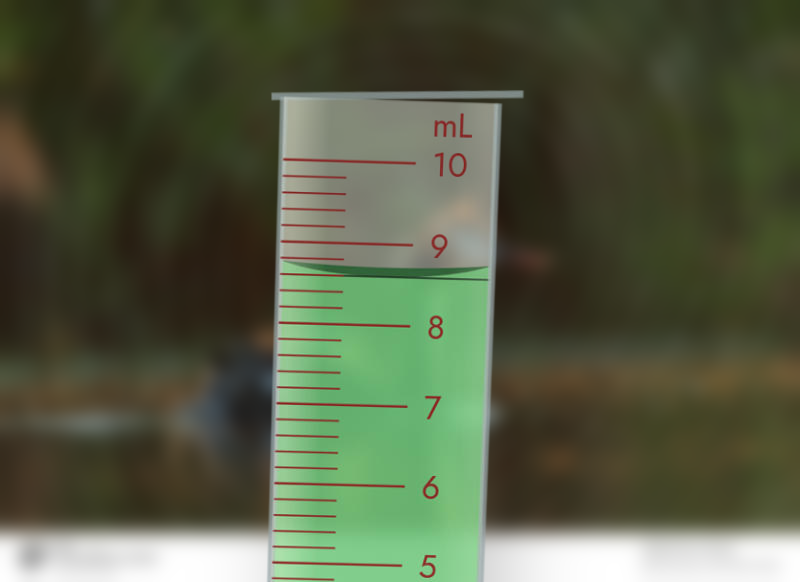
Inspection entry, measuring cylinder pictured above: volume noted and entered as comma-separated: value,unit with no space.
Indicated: 8.6,mL
